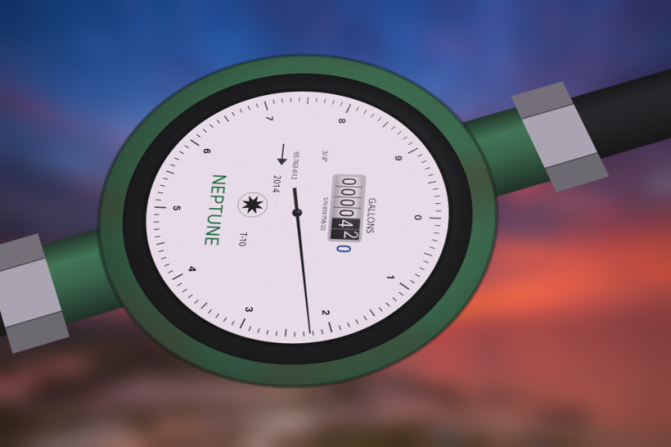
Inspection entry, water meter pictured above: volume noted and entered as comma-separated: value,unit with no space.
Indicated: 422.2,gal
